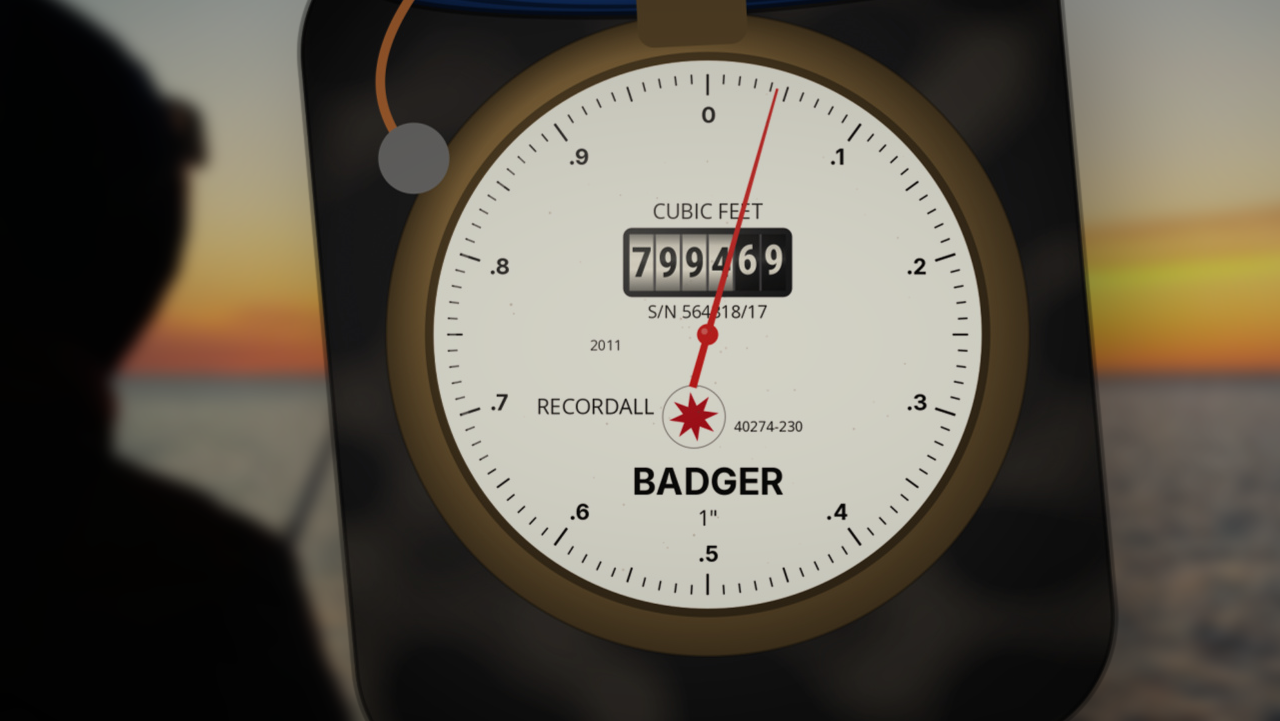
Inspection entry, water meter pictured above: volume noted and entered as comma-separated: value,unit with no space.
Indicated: 799469.04,ft³
